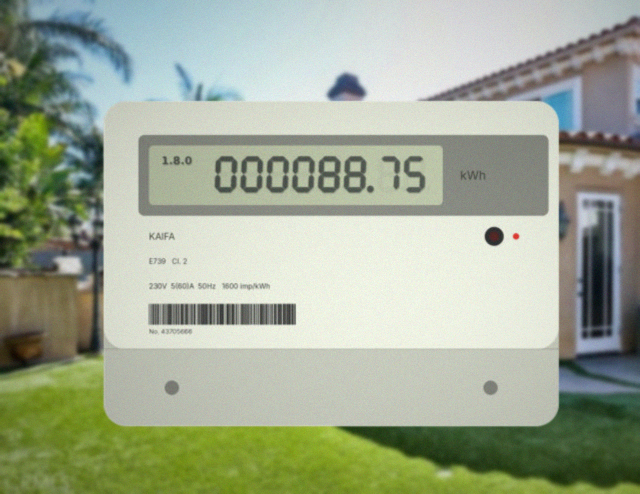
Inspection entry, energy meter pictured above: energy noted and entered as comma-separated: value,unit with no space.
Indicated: 88.75,kWh
